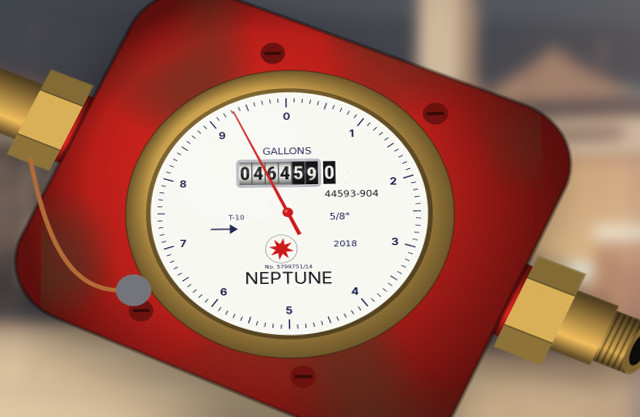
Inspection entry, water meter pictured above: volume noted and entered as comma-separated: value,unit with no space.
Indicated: 464589.3,gal
